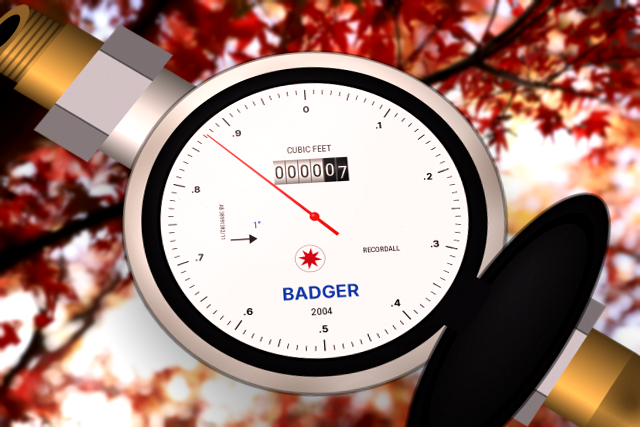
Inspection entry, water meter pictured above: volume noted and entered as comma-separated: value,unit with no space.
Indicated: 6.87,ft³
